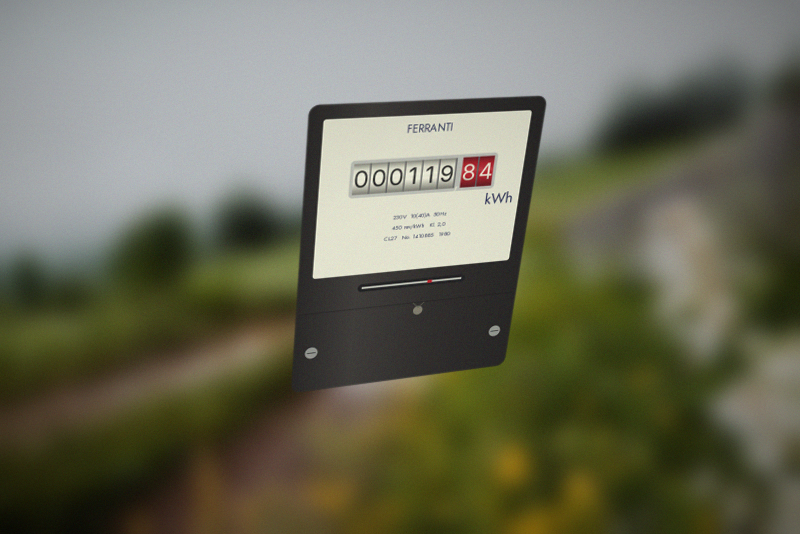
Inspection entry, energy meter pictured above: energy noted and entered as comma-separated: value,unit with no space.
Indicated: 119.84,kWh
